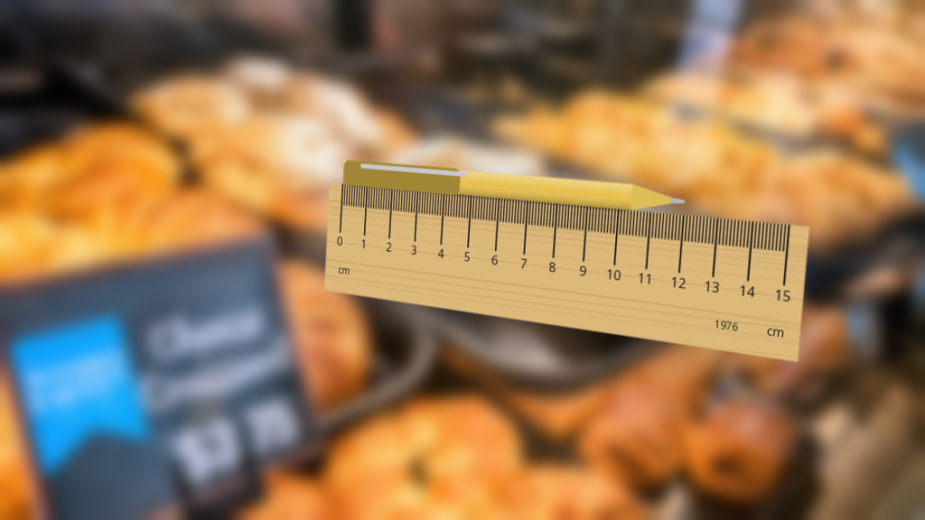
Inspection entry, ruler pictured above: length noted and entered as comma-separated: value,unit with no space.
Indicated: 12,cm
